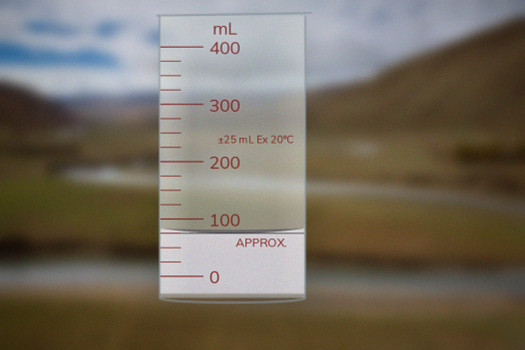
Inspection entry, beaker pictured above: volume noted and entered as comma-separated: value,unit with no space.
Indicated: 75,mL
